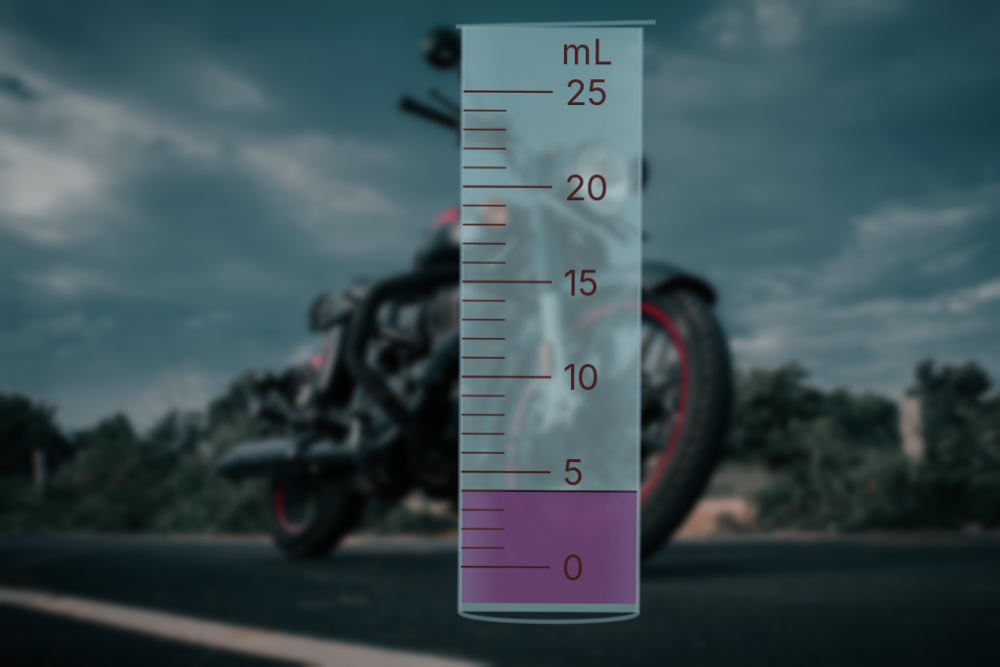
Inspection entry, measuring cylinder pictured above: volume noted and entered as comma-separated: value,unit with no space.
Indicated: 4,mL
